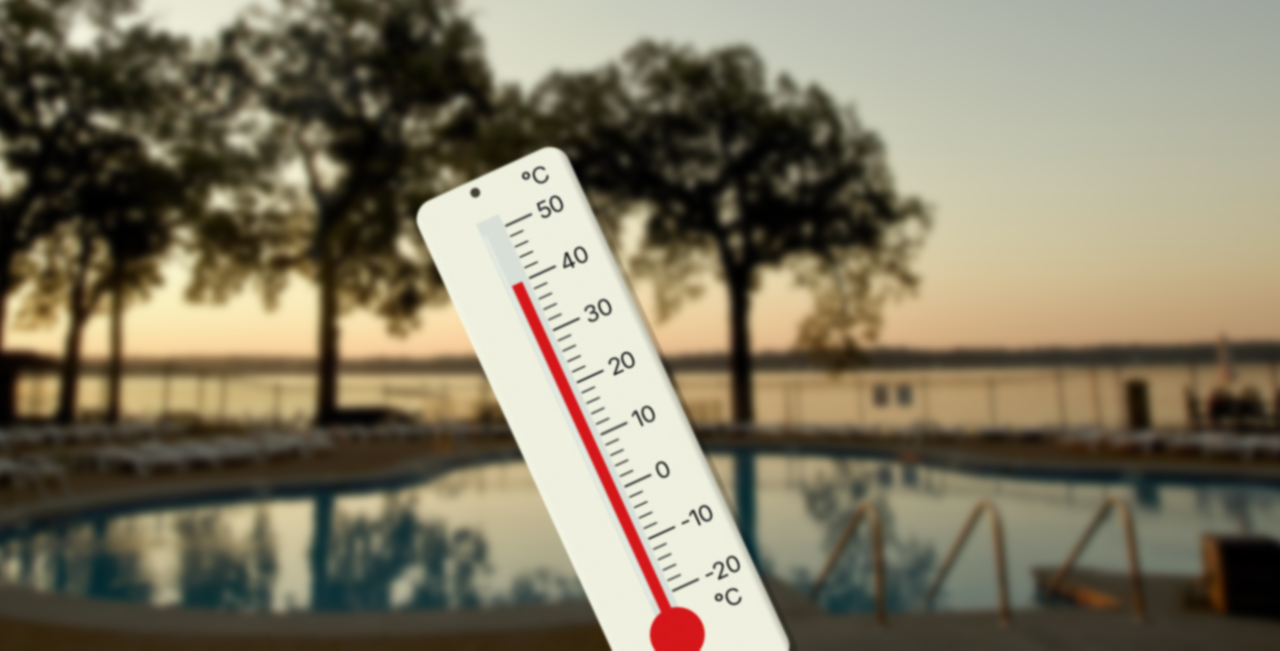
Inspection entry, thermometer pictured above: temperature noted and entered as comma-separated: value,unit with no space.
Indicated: 40,°C
